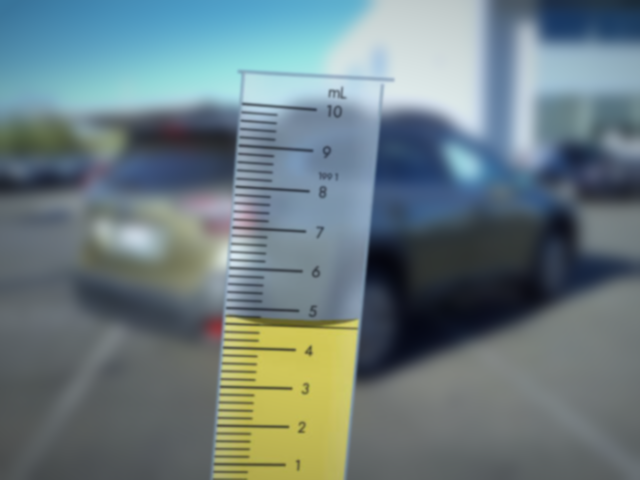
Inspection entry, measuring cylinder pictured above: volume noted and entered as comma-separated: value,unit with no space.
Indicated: 4.6,mL
